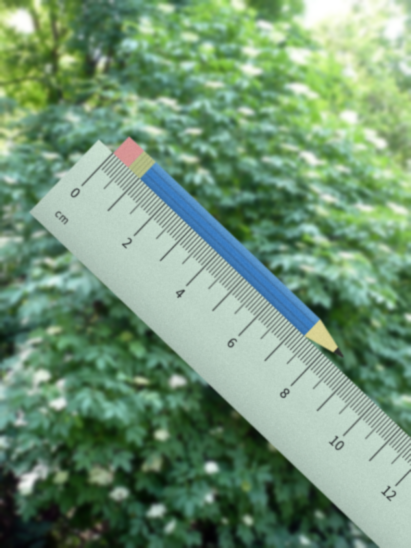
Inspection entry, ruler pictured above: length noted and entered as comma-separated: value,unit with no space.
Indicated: 8.5,cm
